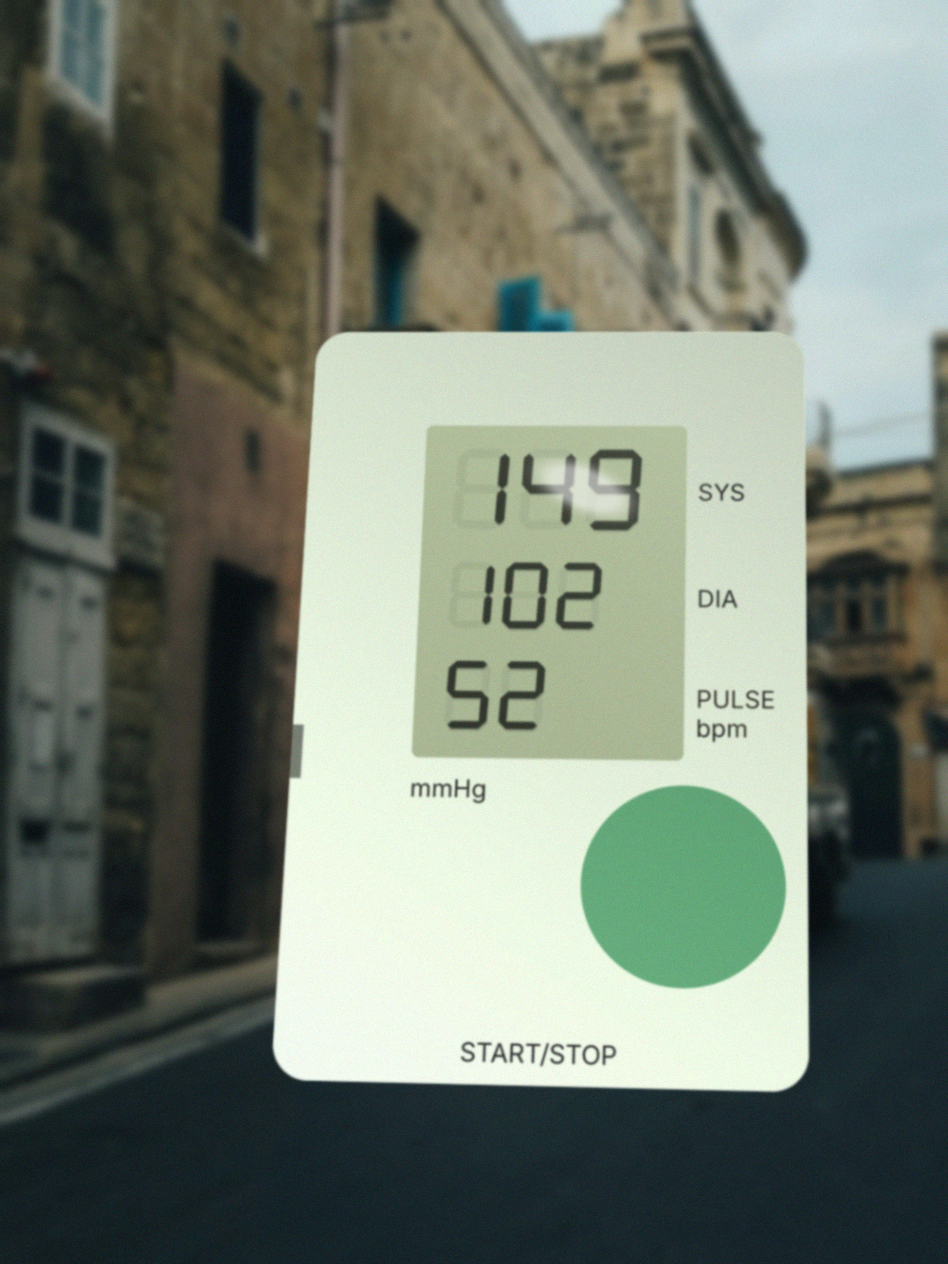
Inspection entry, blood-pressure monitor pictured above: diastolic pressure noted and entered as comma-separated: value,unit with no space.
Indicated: 102,mmHg
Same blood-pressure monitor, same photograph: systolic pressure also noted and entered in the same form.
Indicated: 149,mmHg
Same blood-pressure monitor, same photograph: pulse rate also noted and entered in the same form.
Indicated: 52,bpm
